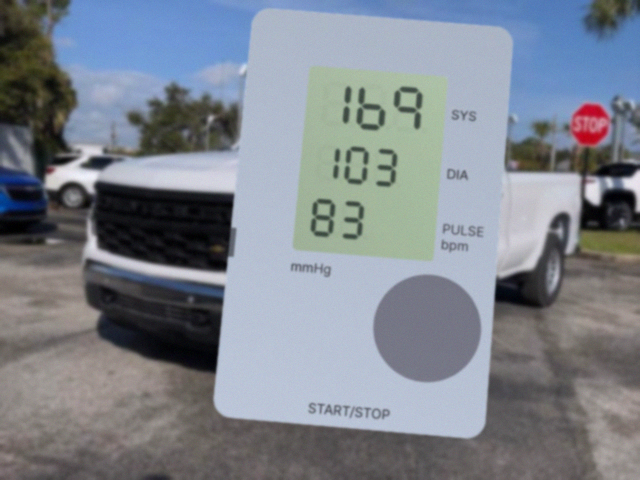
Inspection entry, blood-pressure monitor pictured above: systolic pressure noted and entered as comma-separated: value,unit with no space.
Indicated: 169,mmHg
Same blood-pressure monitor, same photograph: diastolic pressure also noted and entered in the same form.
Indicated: 103,mmHg
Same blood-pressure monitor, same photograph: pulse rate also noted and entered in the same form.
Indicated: 83,bpm
